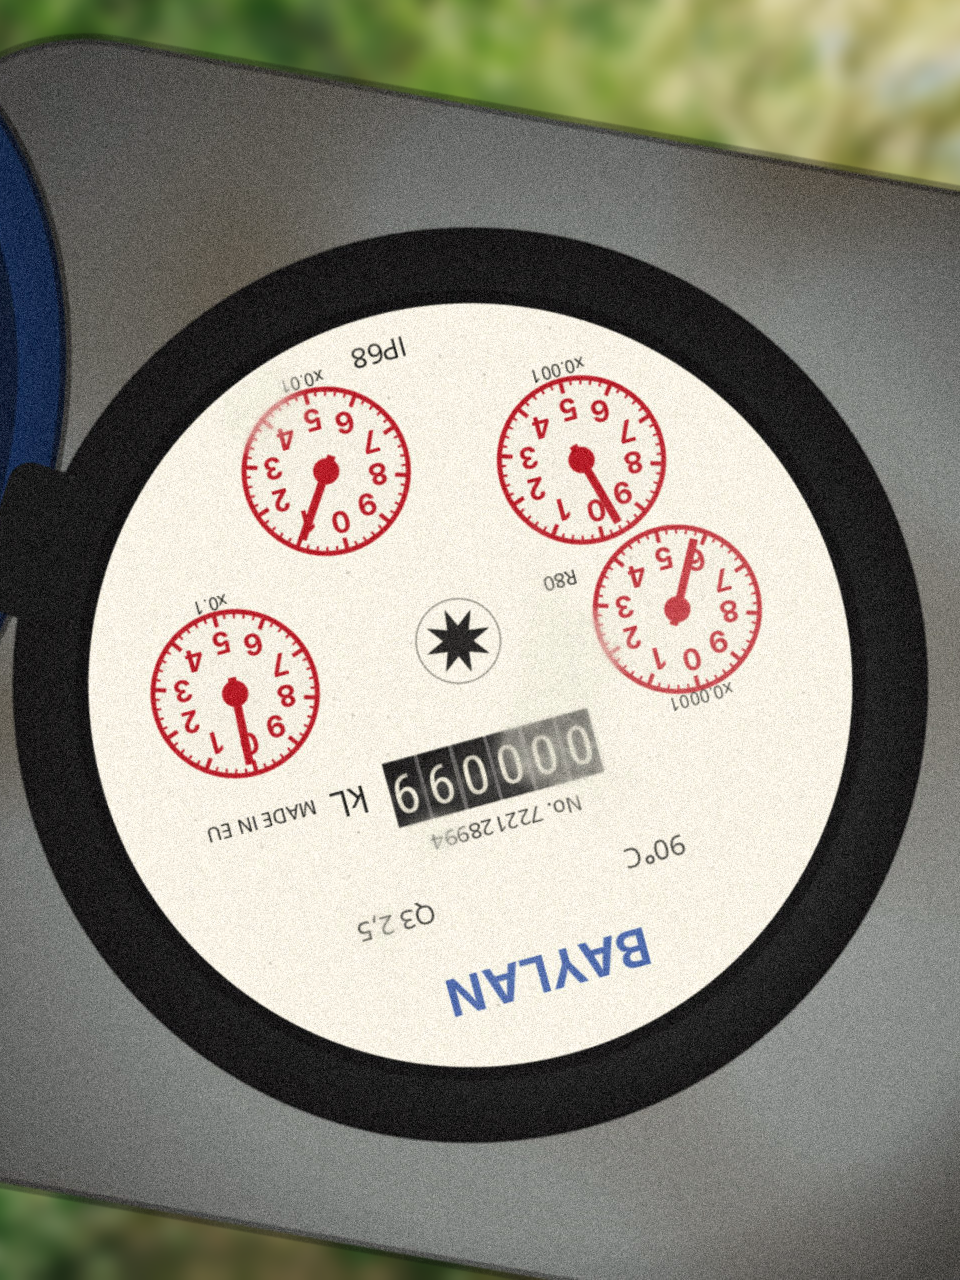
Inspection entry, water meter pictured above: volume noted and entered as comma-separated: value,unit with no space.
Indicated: 99.0095,kL
